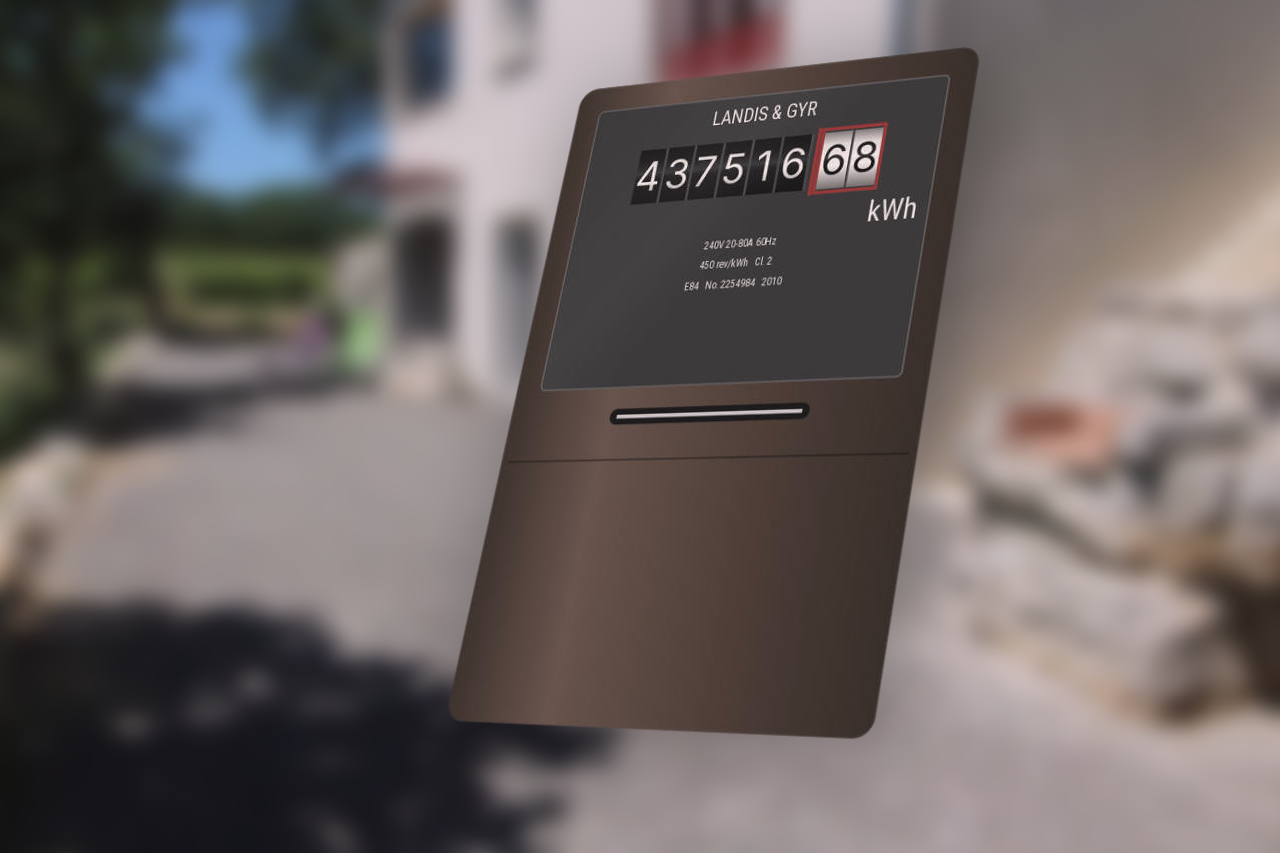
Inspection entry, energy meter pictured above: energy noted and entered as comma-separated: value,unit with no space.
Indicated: 437516.68,kWh
